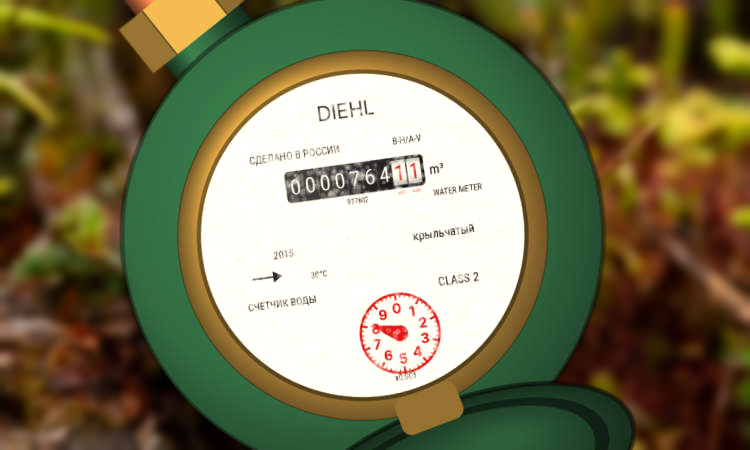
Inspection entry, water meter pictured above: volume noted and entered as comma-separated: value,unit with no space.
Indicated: 764.118,m³
